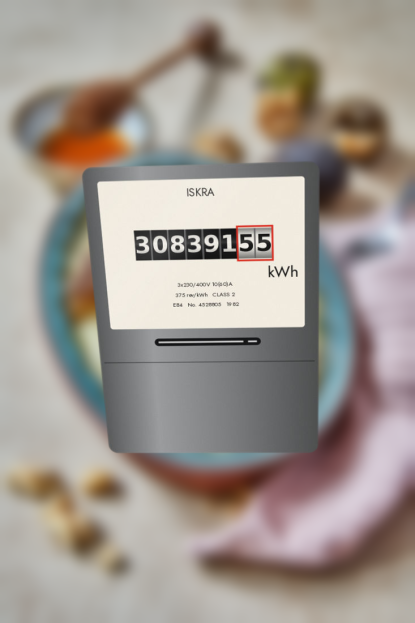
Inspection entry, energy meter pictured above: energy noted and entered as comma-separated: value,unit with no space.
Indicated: 308391.55,kWh
